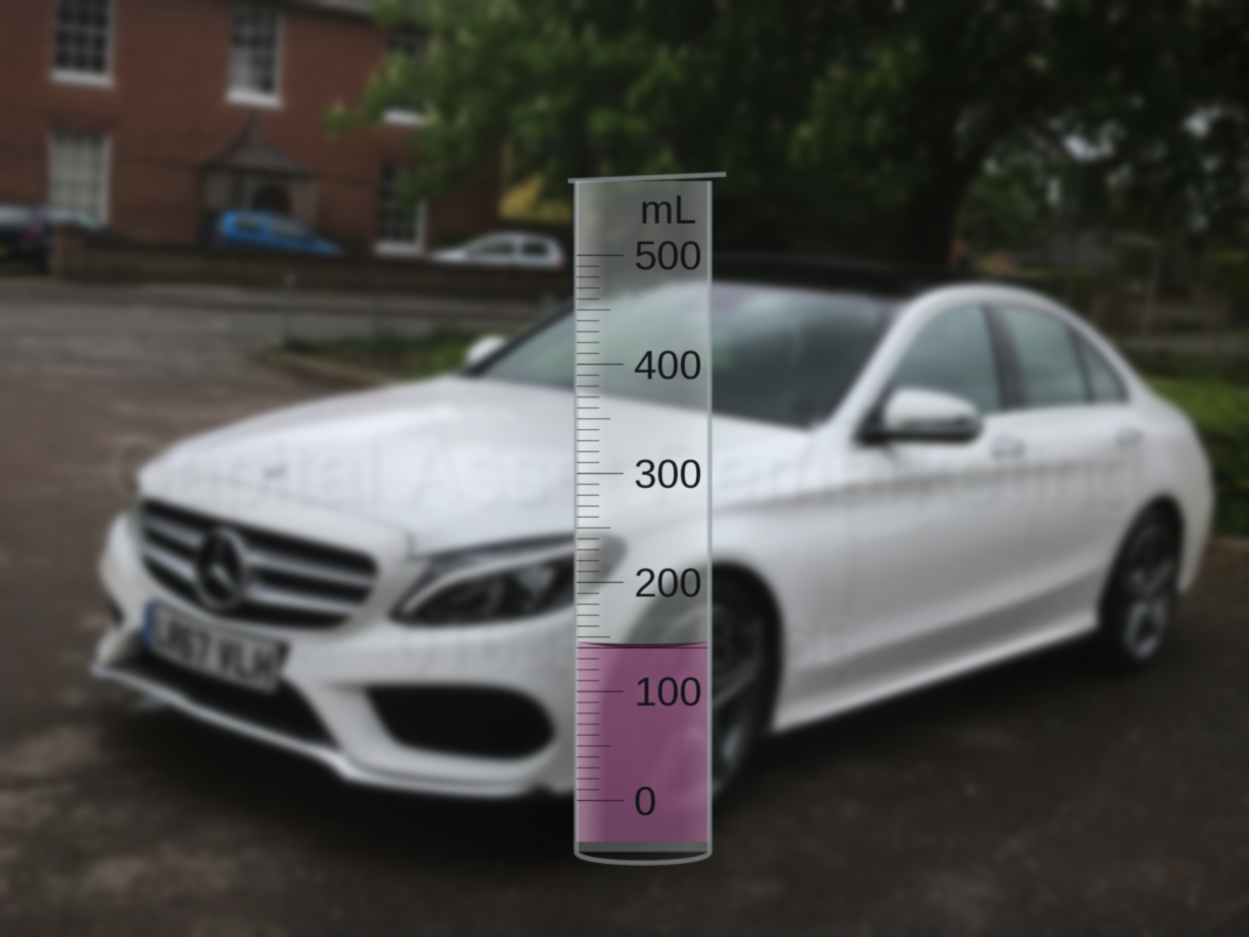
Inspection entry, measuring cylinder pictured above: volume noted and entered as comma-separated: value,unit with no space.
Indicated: 140,mL
